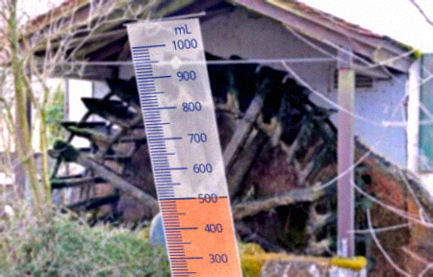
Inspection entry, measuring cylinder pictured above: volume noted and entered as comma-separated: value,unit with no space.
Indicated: 500,mL
